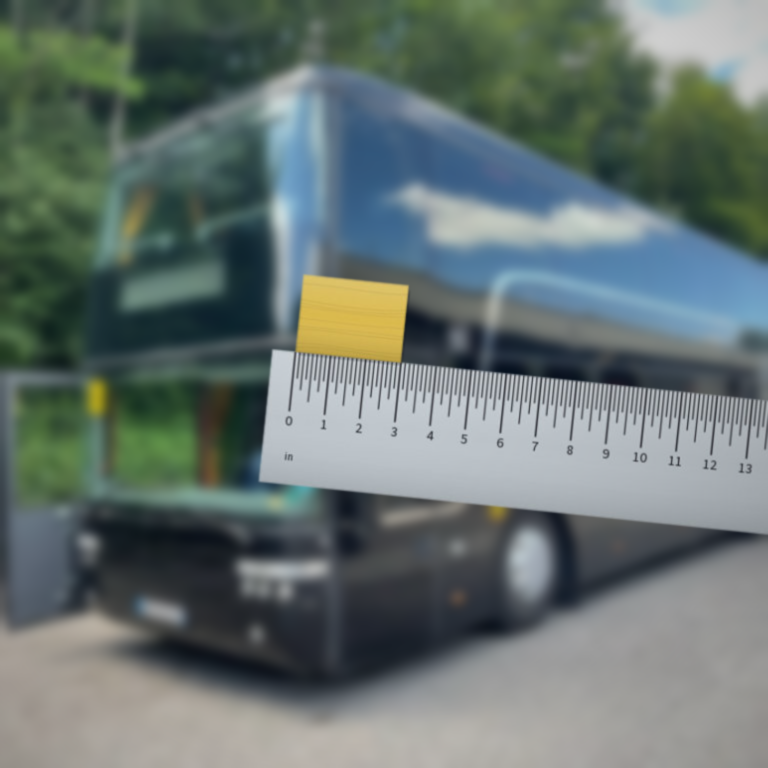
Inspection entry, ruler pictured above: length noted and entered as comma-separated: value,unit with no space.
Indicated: 3,in
